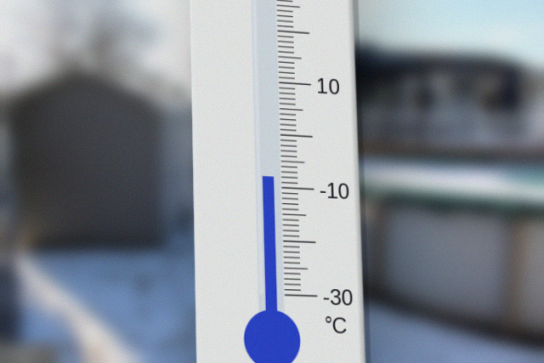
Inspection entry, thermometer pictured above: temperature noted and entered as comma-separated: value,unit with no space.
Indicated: -8,°C
